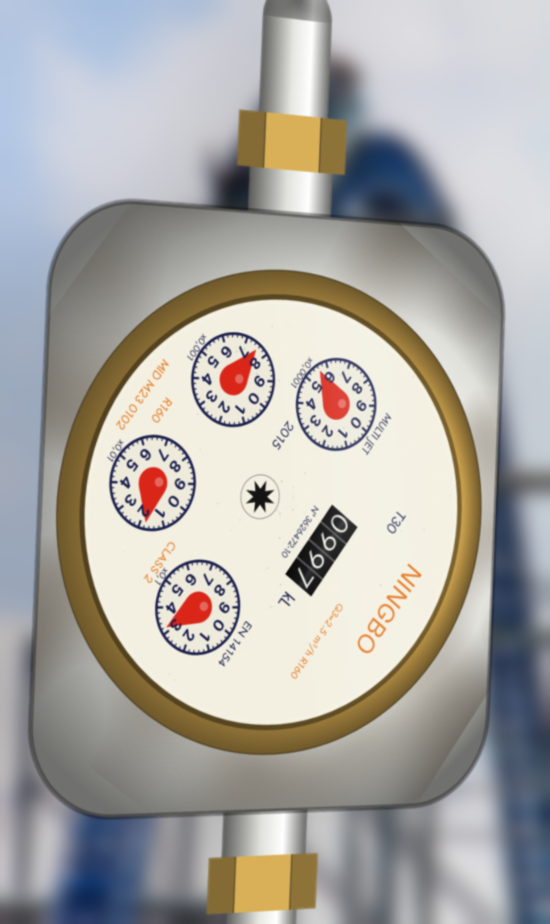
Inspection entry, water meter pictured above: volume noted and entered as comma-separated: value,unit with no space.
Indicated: 997.3175,kL
